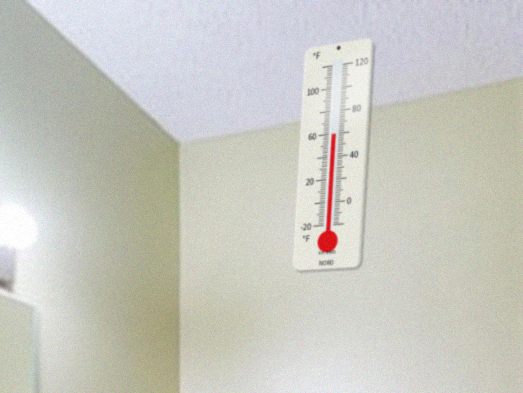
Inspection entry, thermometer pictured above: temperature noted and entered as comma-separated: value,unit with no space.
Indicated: 60,°F
